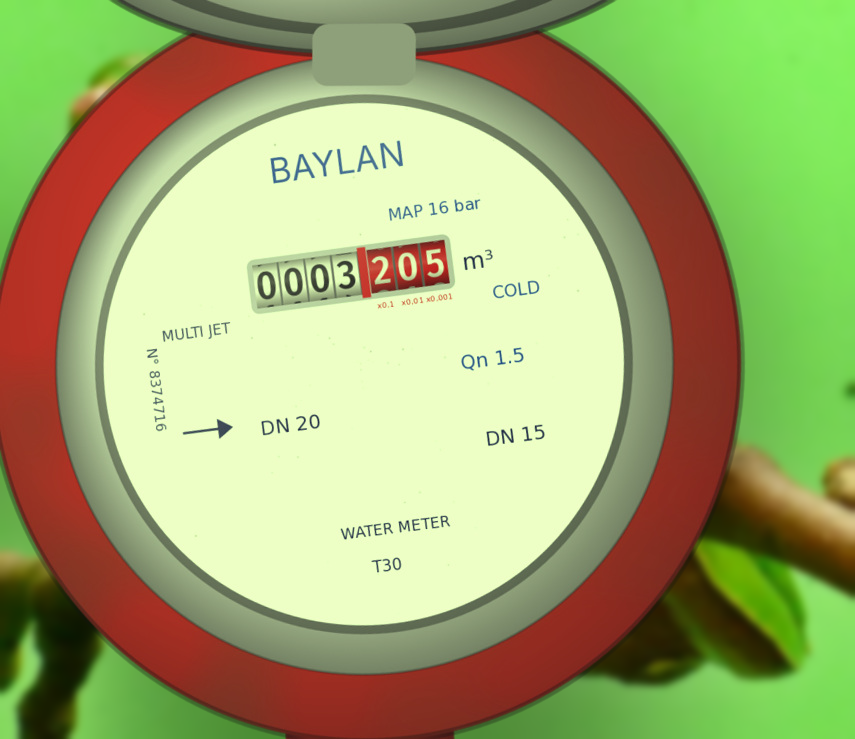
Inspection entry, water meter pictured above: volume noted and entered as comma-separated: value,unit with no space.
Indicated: 3.205,m³
